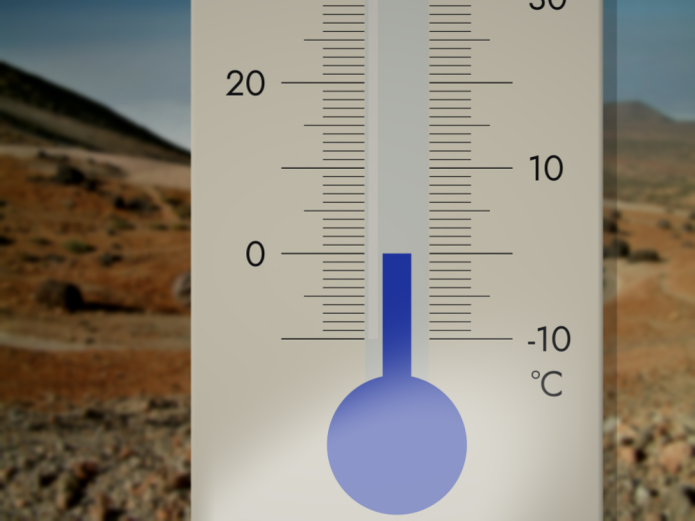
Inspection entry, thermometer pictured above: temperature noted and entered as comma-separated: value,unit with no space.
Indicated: 0,°C
